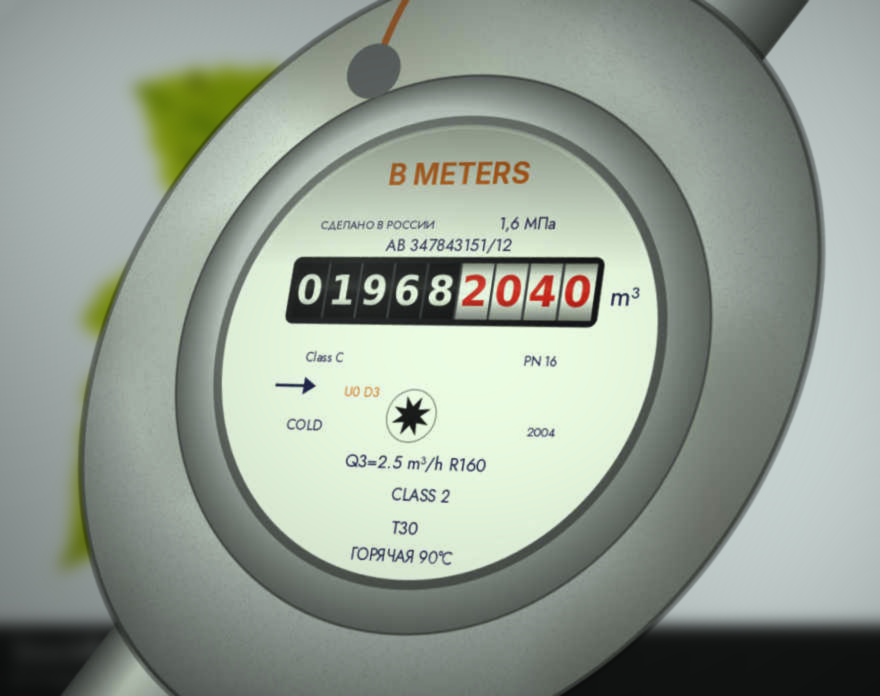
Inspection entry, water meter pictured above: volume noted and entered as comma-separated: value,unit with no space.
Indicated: 1968.2040,m³
